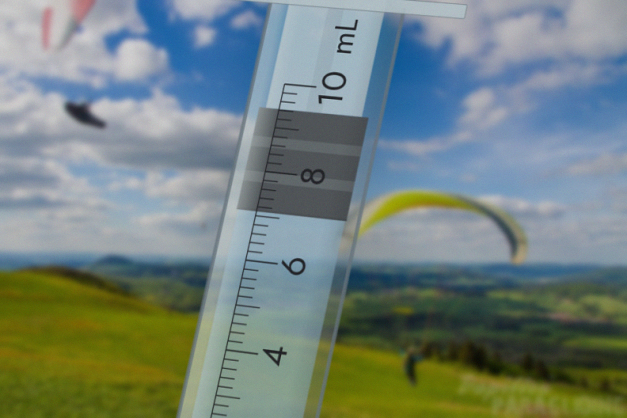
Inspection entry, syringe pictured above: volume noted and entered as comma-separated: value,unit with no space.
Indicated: 7.1,mL
